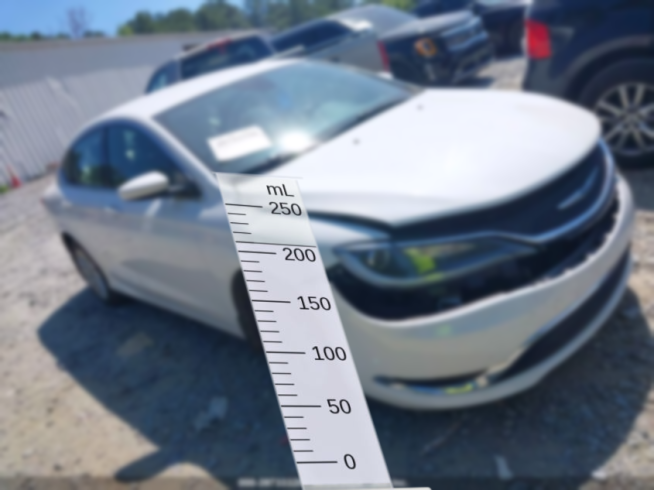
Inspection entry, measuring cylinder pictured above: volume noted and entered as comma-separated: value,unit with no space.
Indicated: 210,mL
